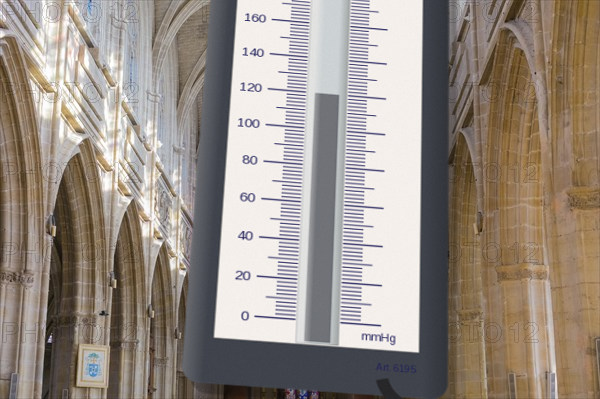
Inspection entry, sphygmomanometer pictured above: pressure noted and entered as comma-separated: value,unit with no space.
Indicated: 120,mmHg
